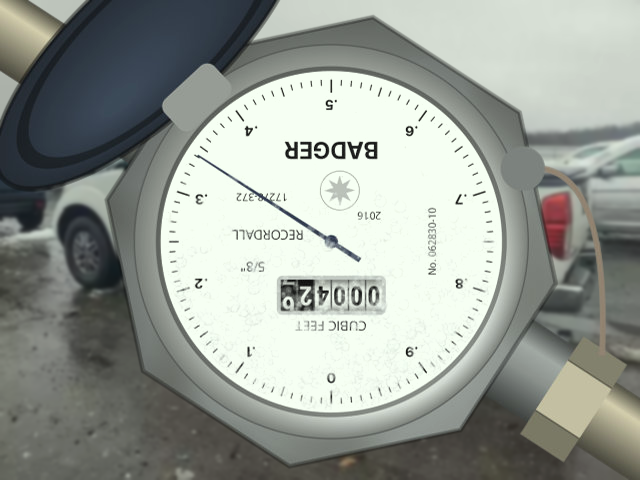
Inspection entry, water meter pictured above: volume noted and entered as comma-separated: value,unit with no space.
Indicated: 426.34,ft³
